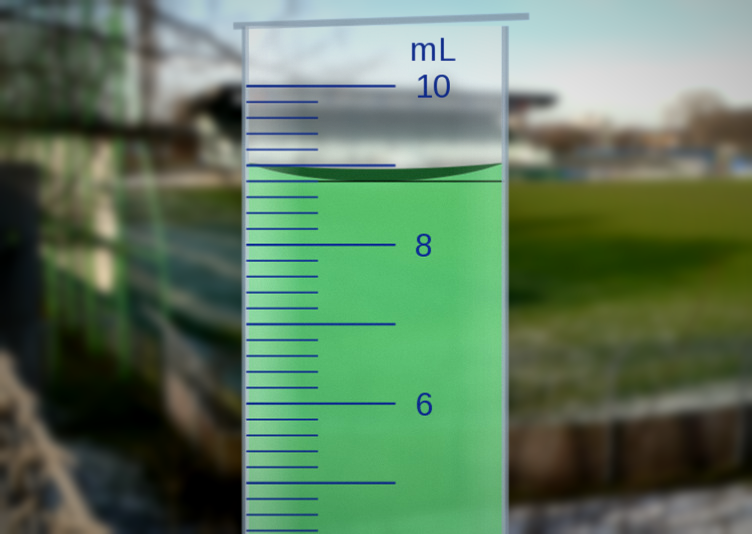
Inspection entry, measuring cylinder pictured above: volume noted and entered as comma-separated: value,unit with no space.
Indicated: 8.8,mL
